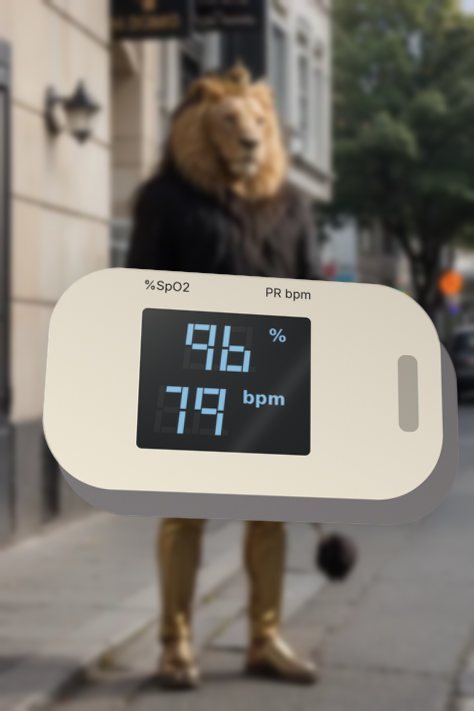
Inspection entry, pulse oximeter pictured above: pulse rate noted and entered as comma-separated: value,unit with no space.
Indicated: 79,bpm
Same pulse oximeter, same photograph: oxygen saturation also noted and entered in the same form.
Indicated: 96,%
